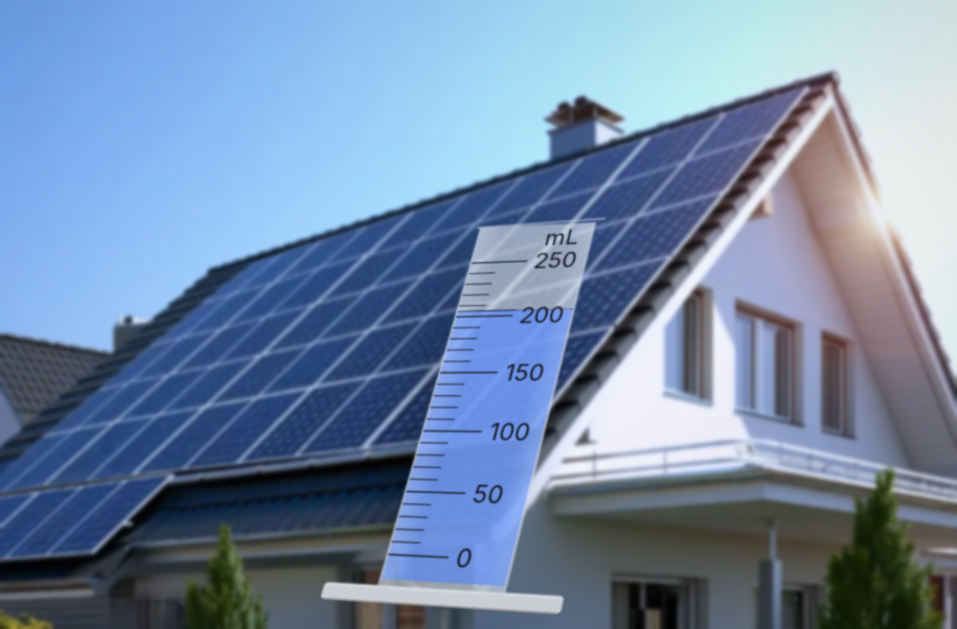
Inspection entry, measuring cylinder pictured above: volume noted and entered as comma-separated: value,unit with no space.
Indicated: 205,mL
